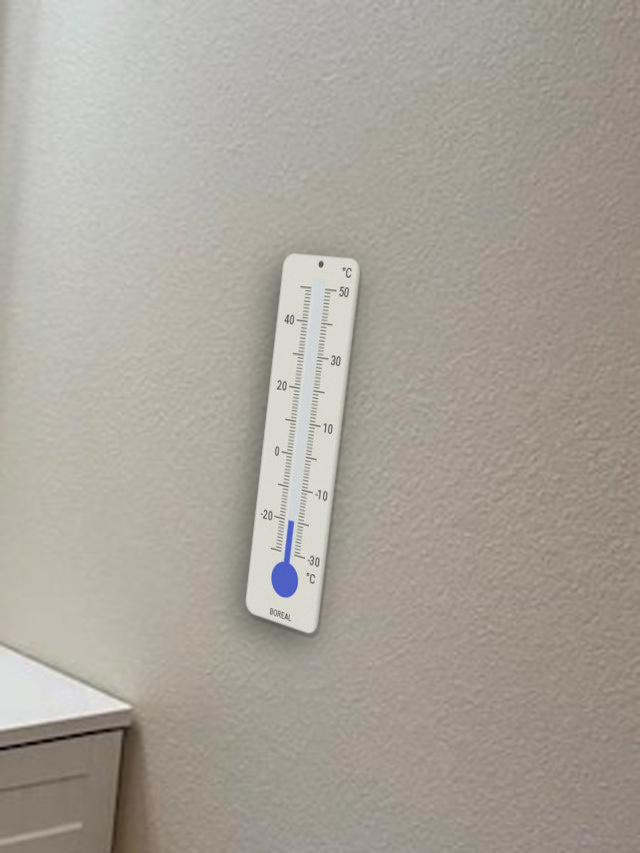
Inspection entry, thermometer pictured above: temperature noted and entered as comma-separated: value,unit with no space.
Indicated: -20,°C
